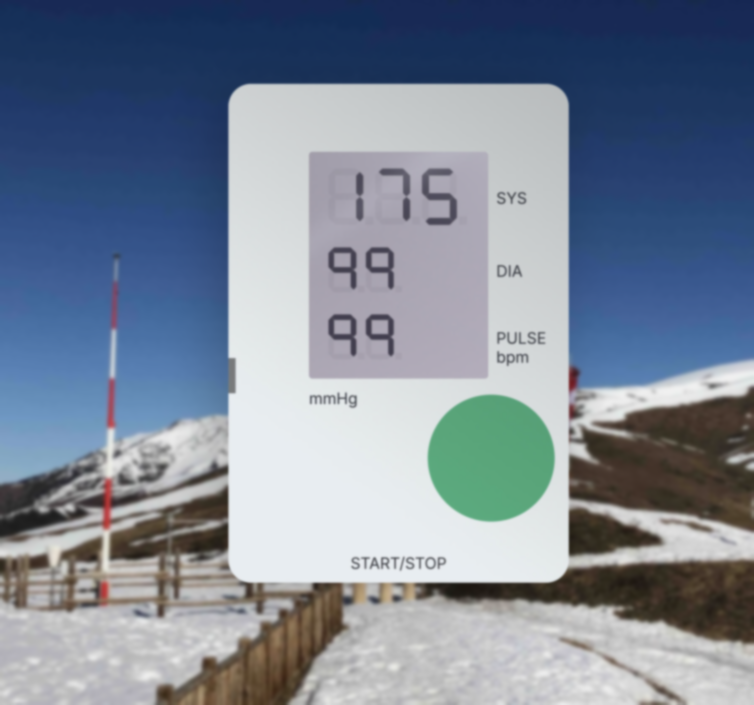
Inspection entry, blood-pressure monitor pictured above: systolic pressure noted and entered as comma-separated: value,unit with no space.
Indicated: 175,mmHg
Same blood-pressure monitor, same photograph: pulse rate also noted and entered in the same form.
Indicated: 99,bpm
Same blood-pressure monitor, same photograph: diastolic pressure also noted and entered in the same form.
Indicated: 99,mmHg
